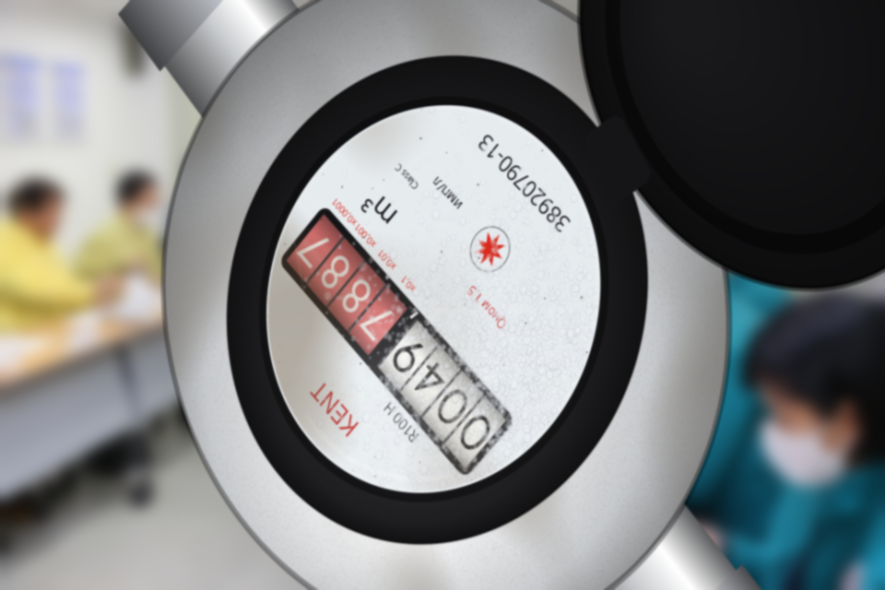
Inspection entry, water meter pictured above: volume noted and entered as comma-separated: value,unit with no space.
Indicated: 49.7887,m³
